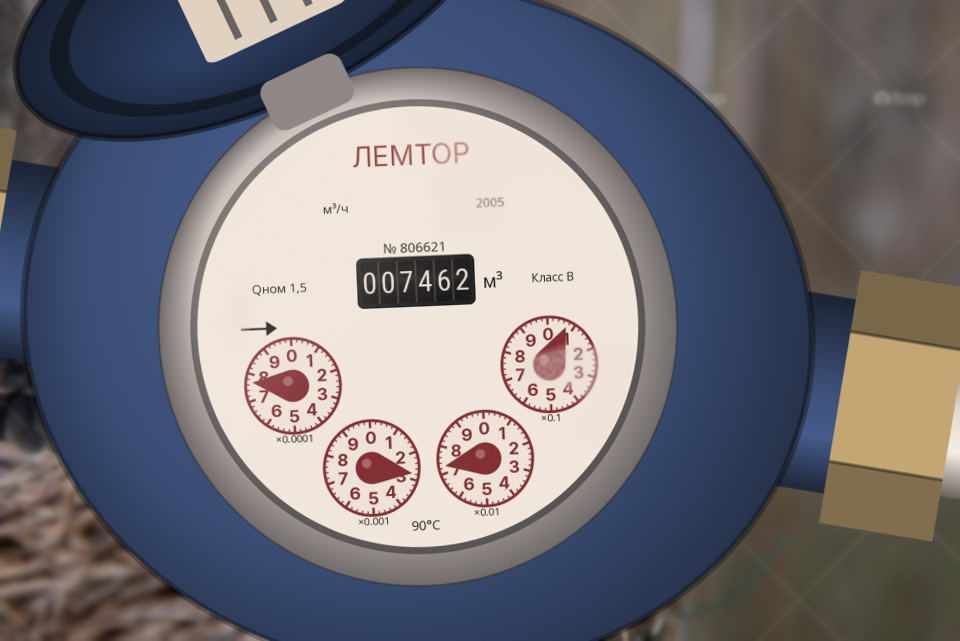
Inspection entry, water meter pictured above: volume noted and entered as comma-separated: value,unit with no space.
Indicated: 7462.0727,m³
